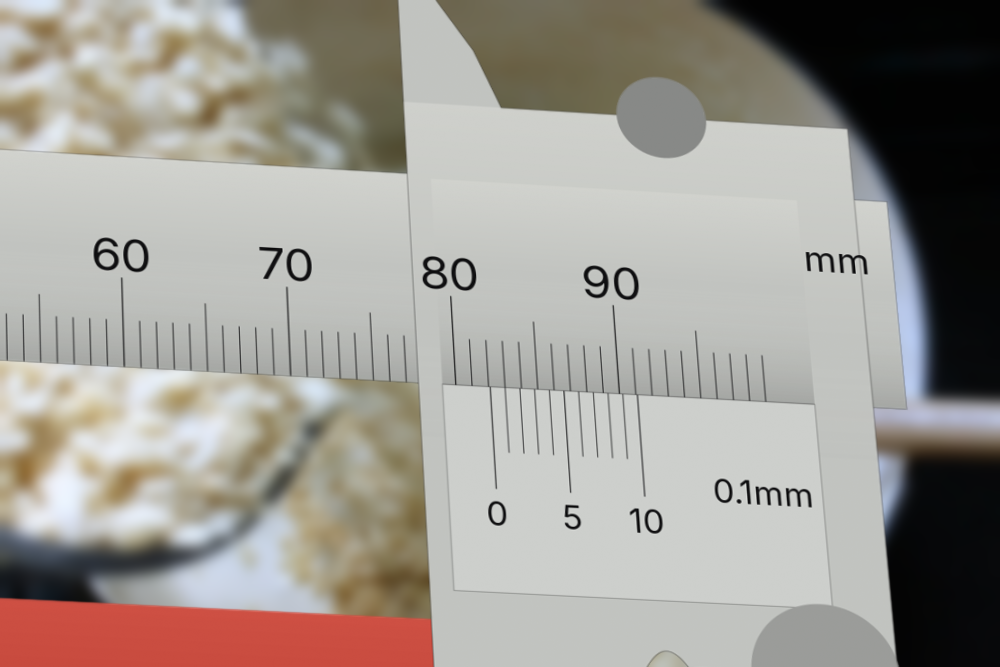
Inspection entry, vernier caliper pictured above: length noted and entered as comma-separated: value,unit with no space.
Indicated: 82.1,mm
